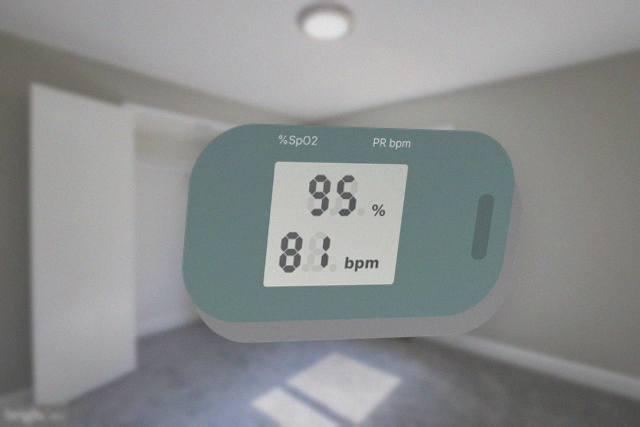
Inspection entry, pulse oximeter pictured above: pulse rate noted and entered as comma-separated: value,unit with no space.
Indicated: 81,bpm
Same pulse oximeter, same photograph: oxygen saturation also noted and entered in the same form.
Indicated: 95,%
